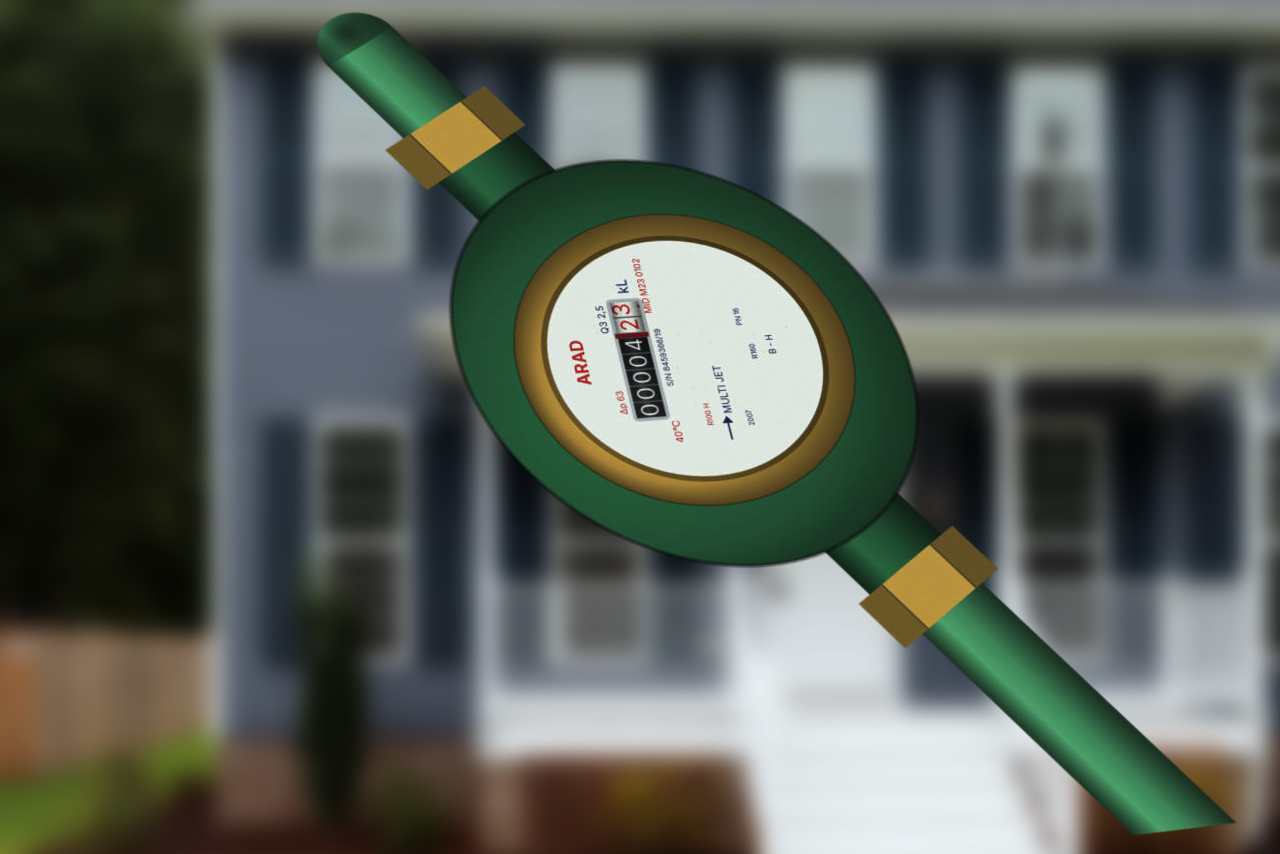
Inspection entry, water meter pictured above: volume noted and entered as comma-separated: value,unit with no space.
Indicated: 4.23,kL
